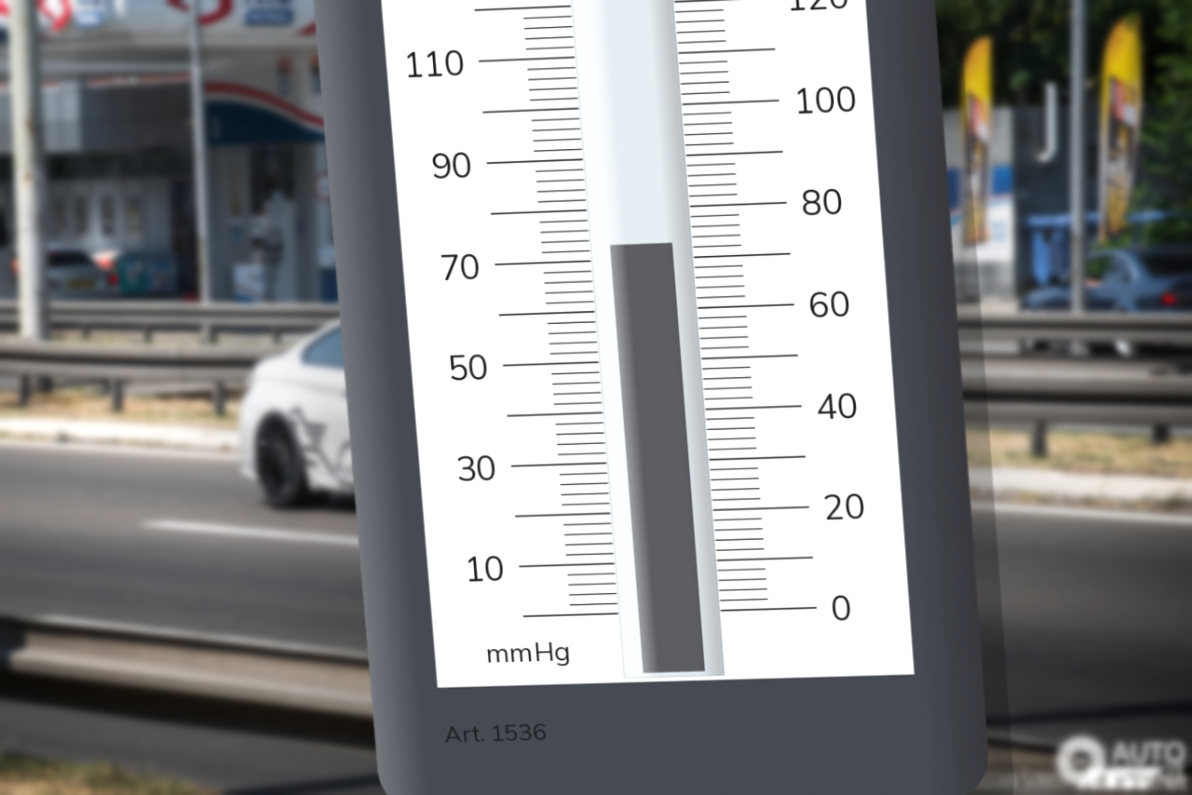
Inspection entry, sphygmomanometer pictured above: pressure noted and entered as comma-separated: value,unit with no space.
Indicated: 73,mmHg
